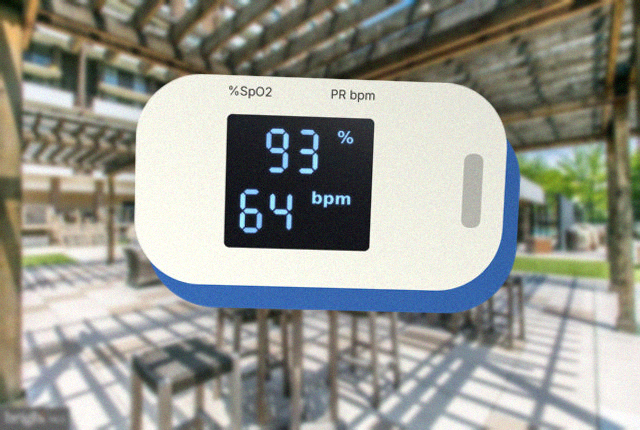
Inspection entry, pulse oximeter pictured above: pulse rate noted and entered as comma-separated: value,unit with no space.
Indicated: 64,bpm
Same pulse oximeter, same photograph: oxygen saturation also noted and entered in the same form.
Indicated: 93,%
